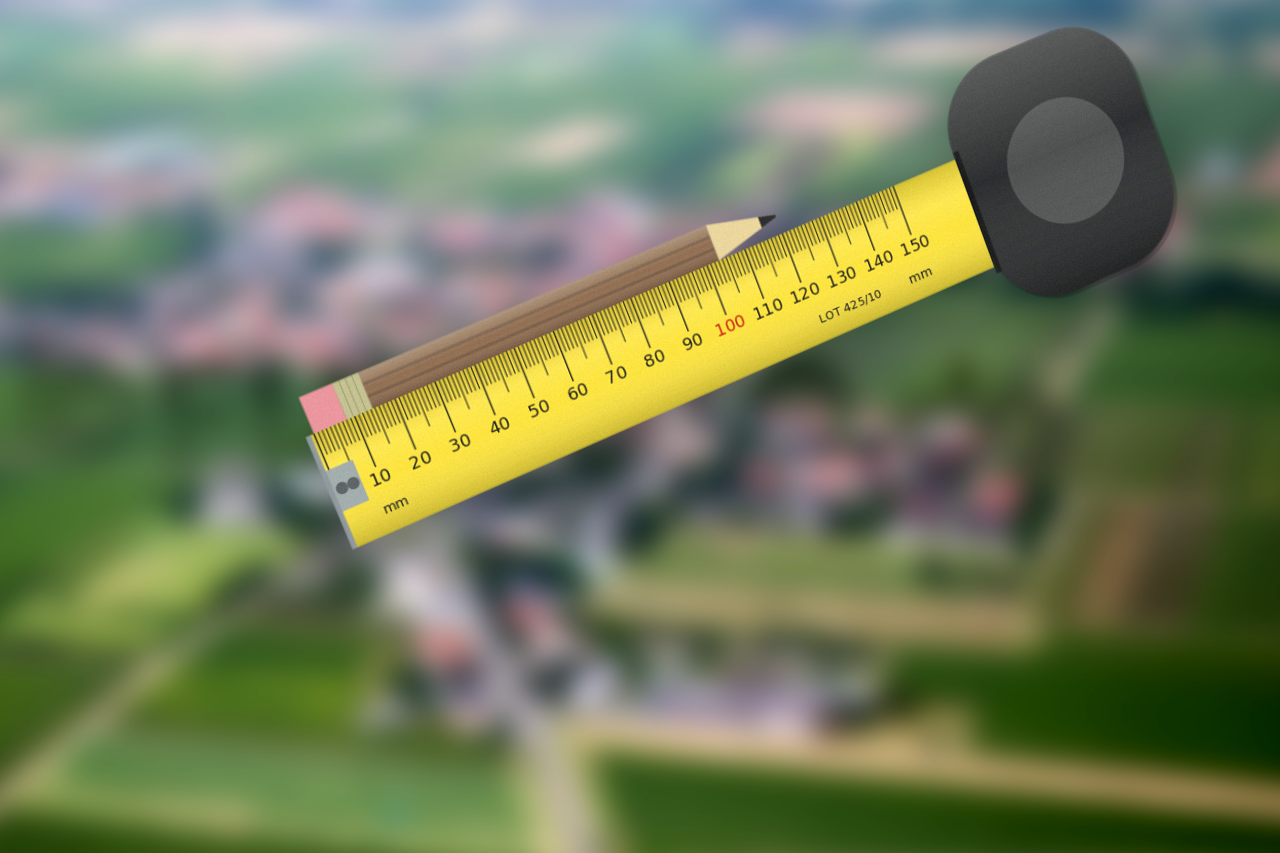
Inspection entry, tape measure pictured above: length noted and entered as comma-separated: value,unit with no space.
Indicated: 120,mm
